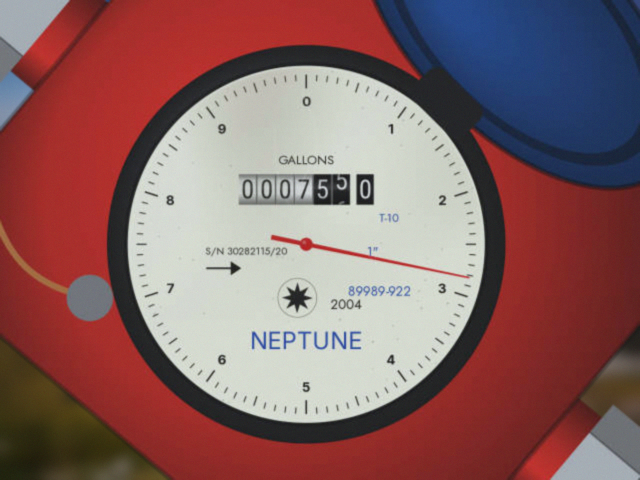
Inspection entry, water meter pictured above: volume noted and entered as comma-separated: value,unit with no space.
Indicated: 7552.8,gal
